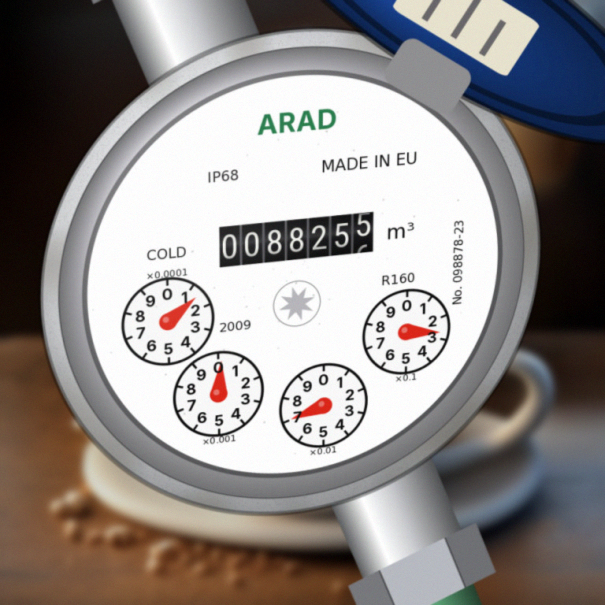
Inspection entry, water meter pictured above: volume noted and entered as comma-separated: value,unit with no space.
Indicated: 88255.2701,m³
